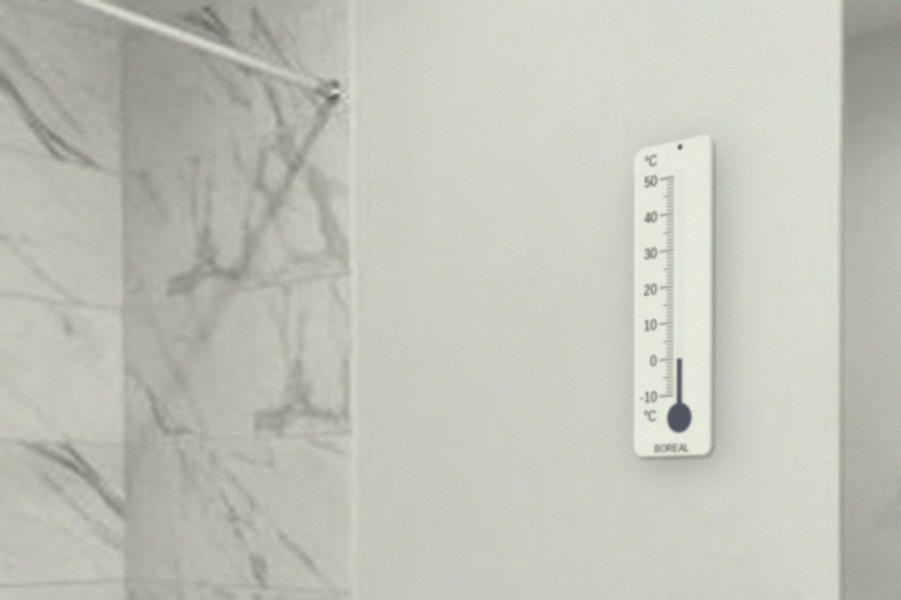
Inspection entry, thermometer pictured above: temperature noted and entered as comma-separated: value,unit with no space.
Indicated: 0,°C
